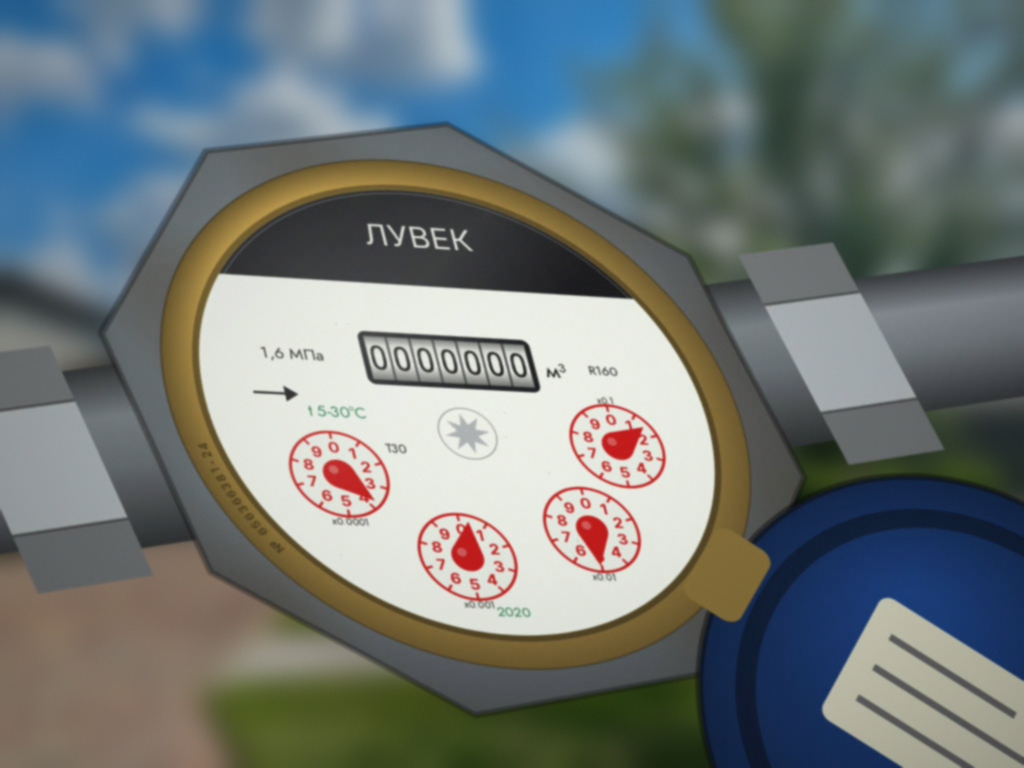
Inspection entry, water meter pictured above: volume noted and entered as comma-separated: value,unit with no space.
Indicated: 0.1503,m³
